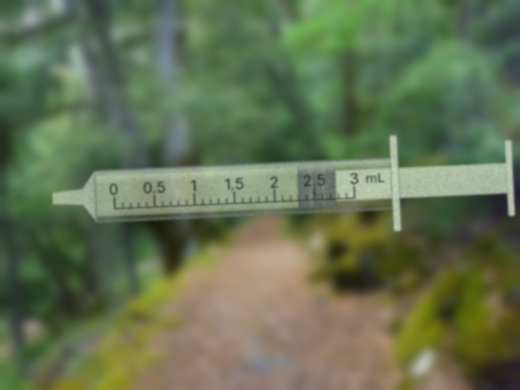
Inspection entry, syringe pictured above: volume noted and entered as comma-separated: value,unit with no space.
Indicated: 2.3,mL
